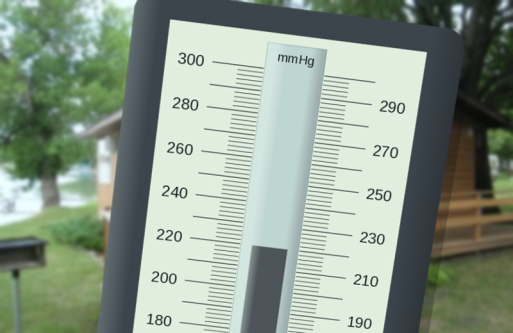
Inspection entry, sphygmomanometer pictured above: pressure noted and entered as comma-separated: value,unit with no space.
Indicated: 220,mmHg
